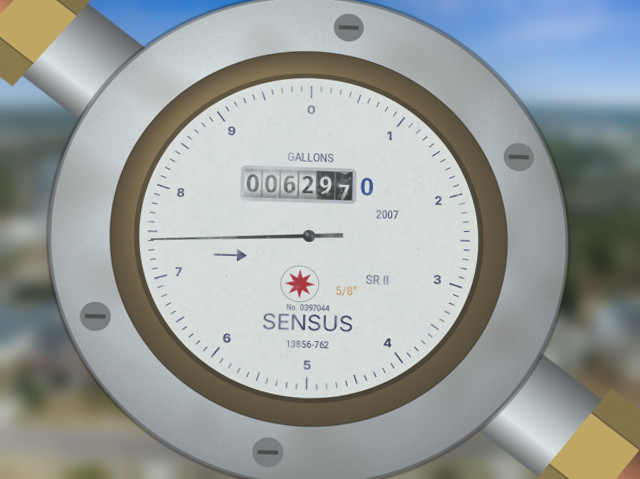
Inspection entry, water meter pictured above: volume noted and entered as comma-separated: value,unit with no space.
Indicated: 62967.4,gal
